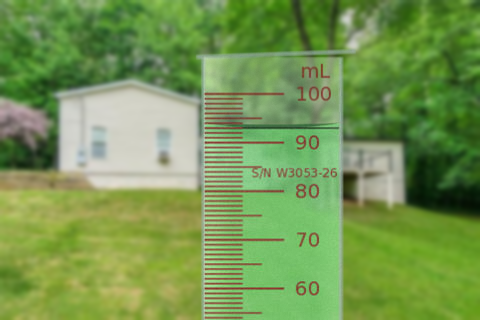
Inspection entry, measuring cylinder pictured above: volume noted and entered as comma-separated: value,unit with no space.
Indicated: 93,mL
